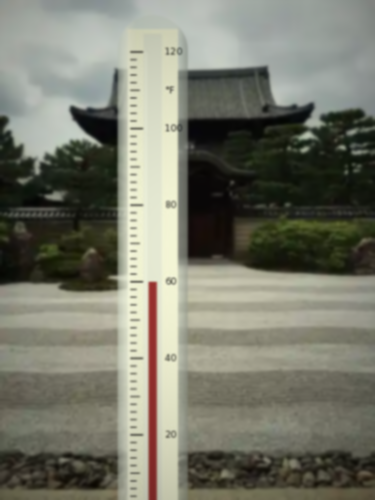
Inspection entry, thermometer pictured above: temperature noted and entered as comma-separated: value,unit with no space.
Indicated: 60,°F
